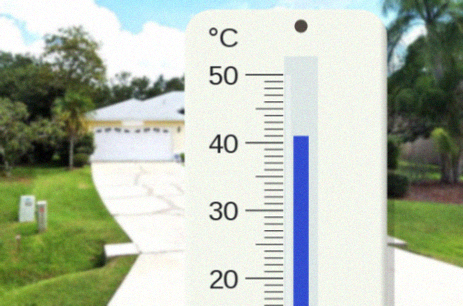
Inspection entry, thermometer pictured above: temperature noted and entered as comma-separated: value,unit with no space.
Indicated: 41,°C
